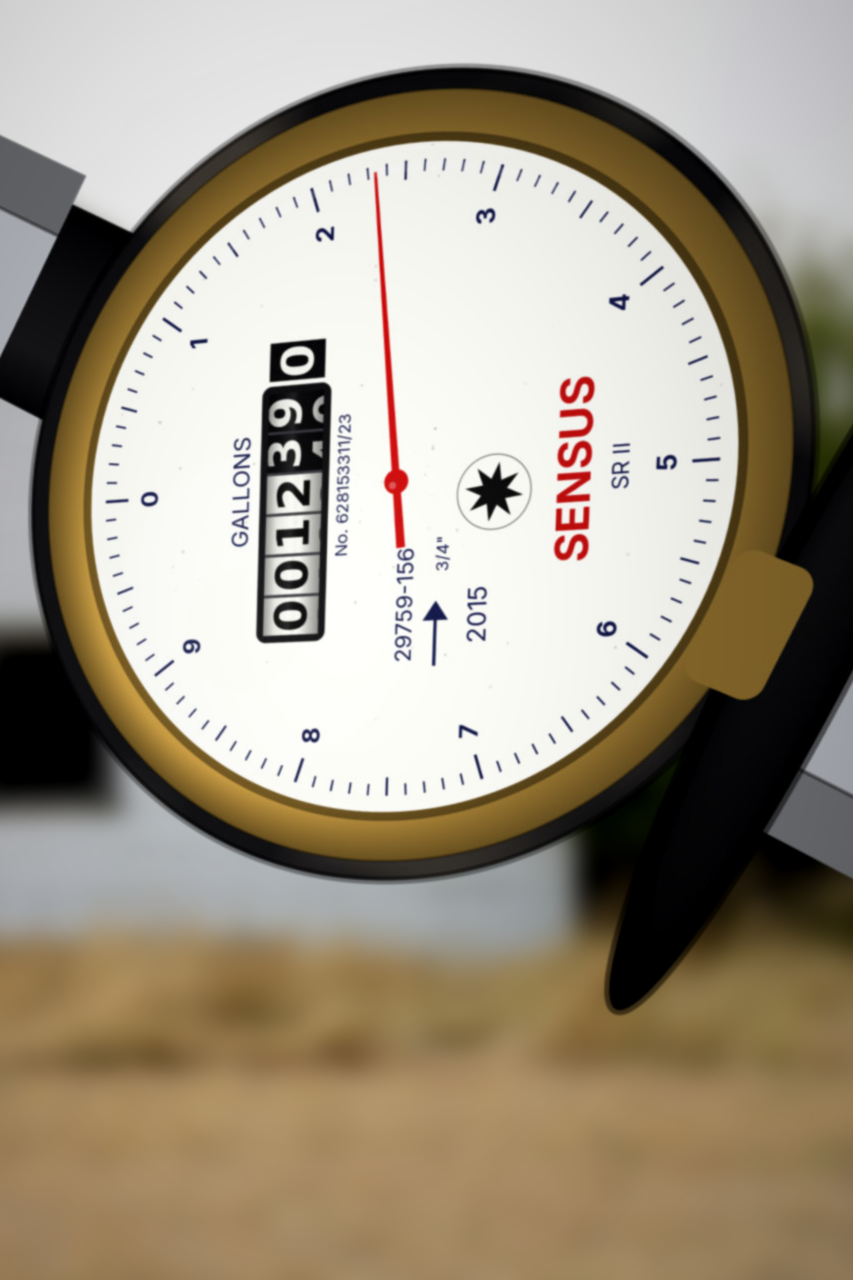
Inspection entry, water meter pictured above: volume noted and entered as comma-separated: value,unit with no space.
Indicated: 12392.3,gal
